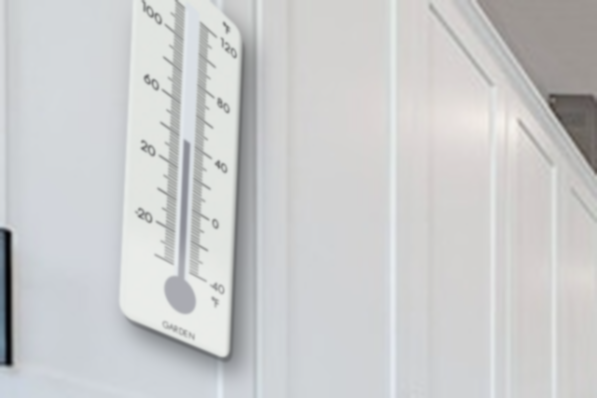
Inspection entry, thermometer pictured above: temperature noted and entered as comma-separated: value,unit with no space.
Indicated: 40,°F
